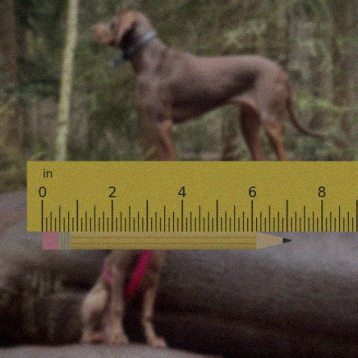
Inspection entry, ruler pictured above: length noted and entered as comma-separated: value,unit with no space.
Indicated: 7.125,in
